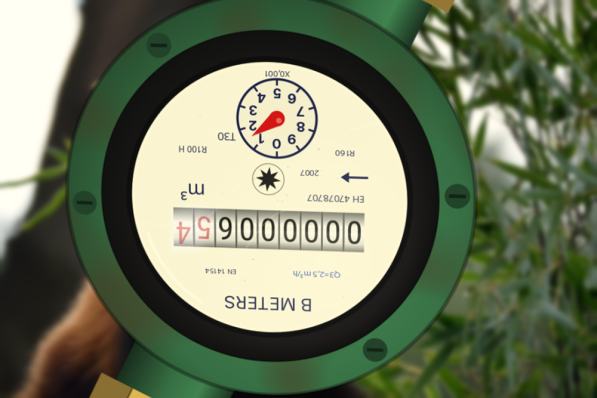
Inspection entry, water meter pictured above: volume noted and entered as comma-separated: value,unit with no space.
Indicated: 6.541,m³
